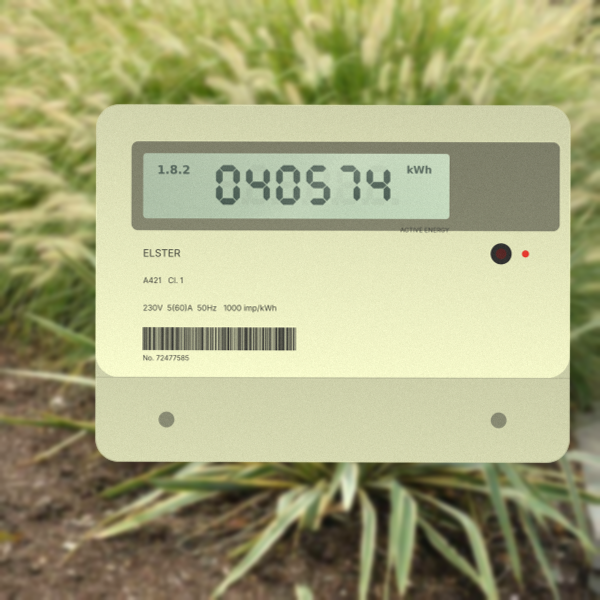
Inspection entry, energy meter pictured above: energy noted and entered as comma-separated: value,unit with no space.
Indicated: 40574,kWh
